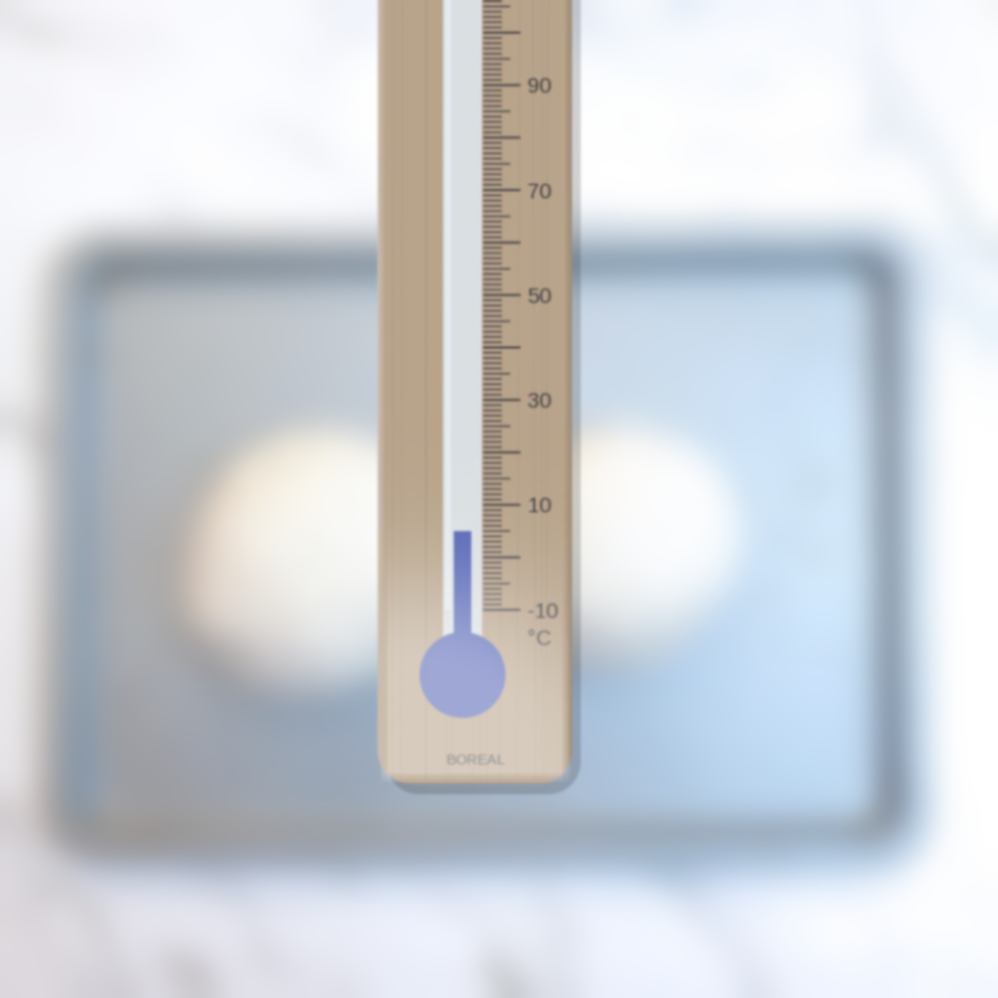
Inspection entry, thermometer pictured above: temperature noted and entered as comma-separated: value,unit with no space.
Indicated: 5,°C
